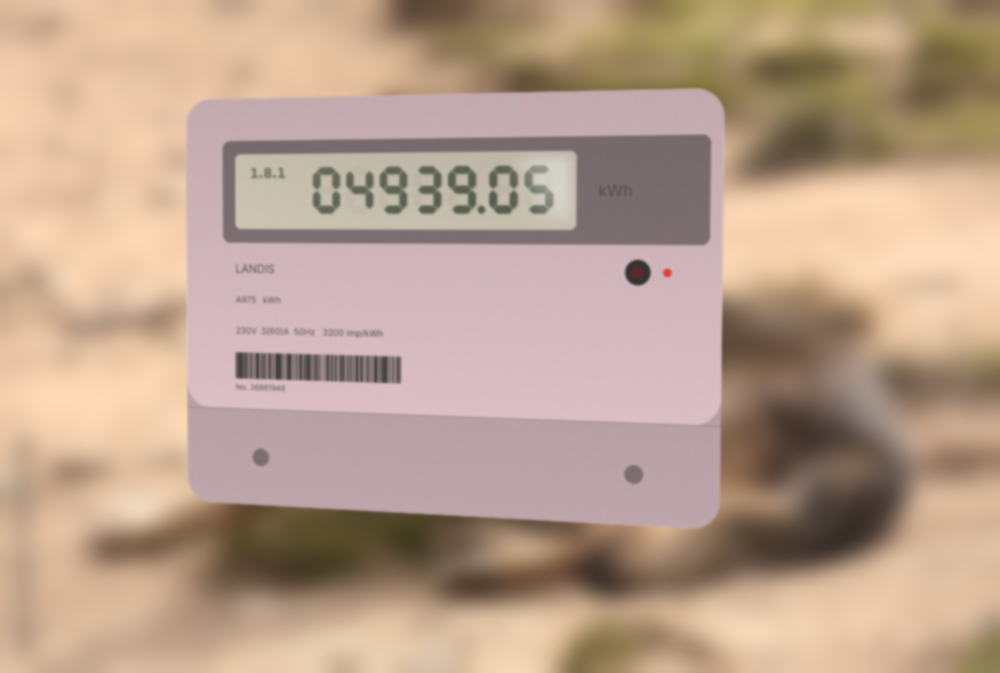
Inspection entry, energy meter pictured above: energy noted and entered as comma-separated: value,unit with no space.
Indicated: 4939.05,kWh
